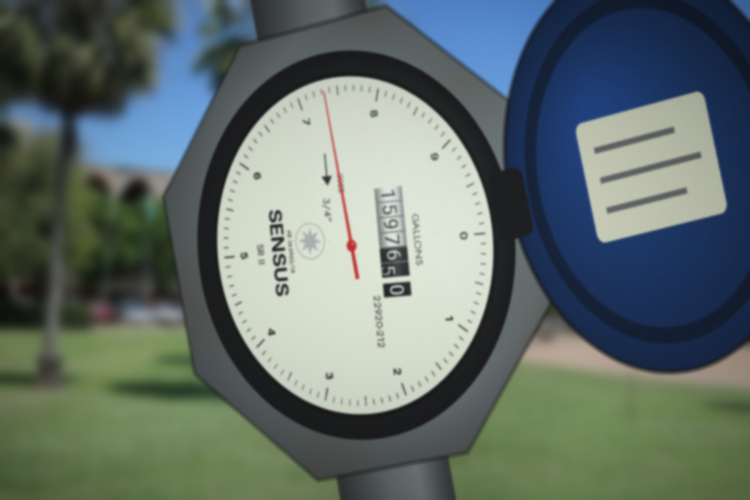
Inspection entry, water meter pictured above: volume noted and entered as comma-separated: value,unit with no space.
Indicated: 1597647.3,gal
